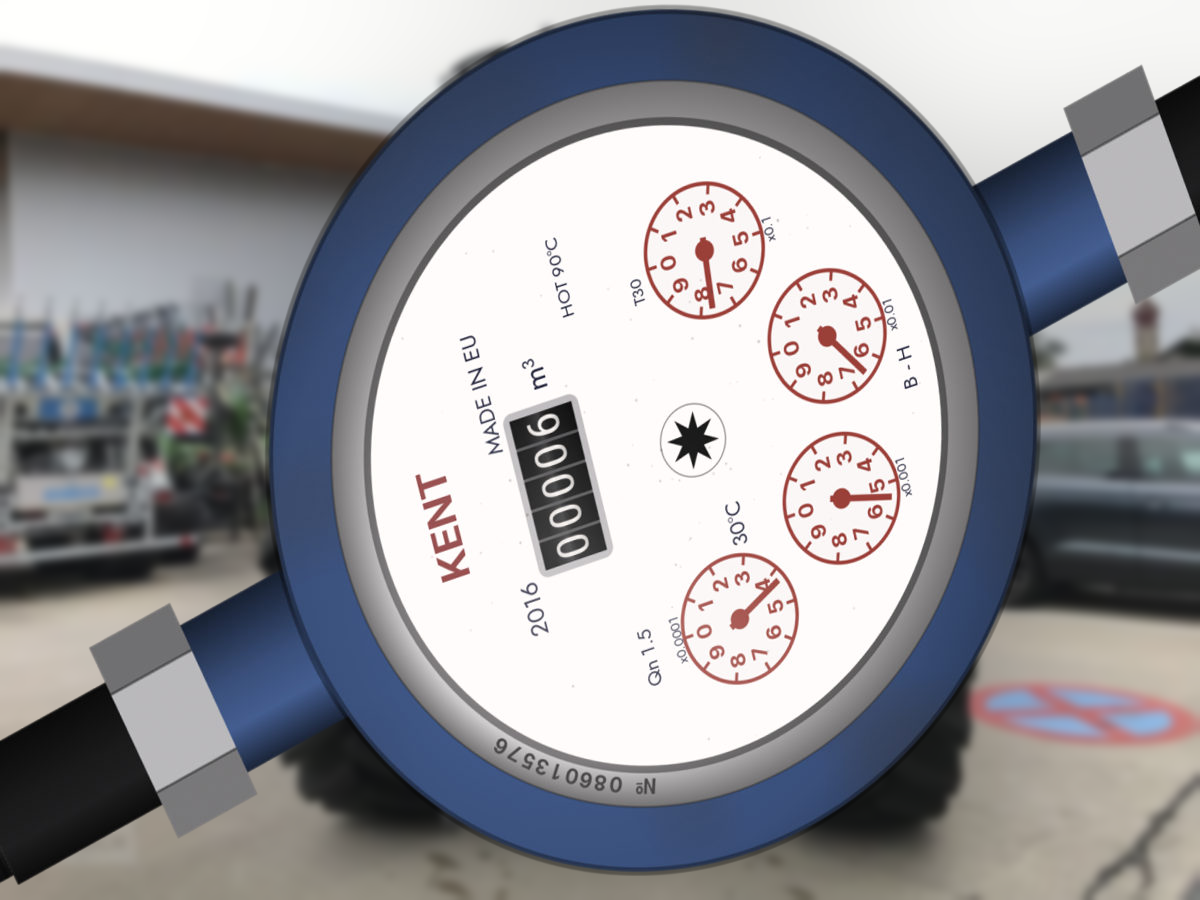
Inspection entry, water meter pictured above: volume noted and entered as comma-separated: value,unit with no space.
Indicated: 6.7654,m³
